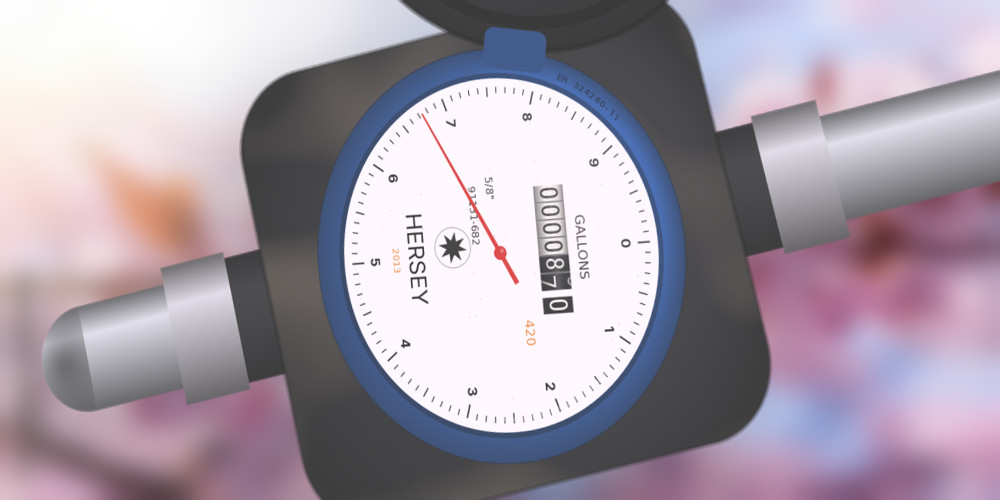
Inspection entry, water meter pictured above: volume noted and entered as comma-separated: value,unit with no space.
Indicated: 866.7,gal
